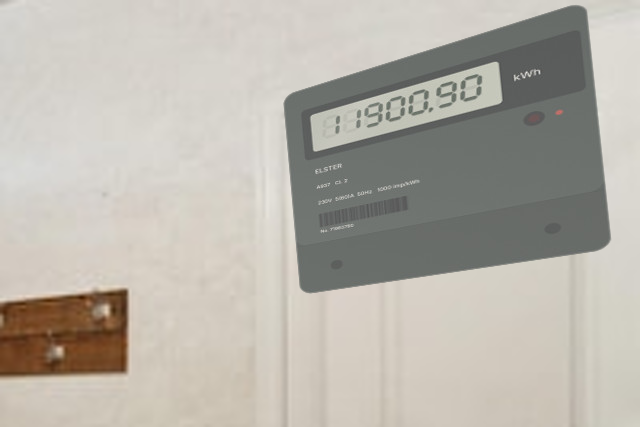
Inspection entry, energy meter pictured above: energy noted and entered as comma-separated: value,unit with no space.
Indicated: 11900.90,kWh
